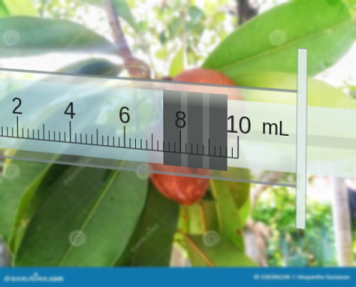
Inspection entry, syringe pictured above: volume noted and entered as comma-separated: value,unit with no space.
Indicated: 7.4,mL
